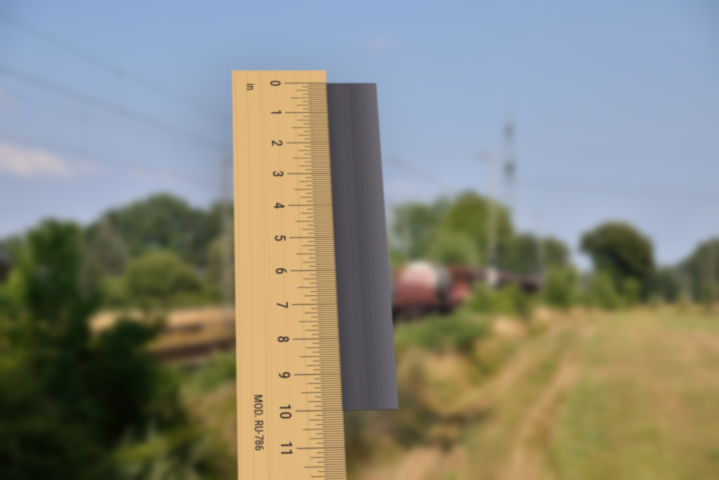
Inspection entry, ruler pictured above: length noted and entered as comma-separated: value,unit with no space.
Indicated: 10,in
